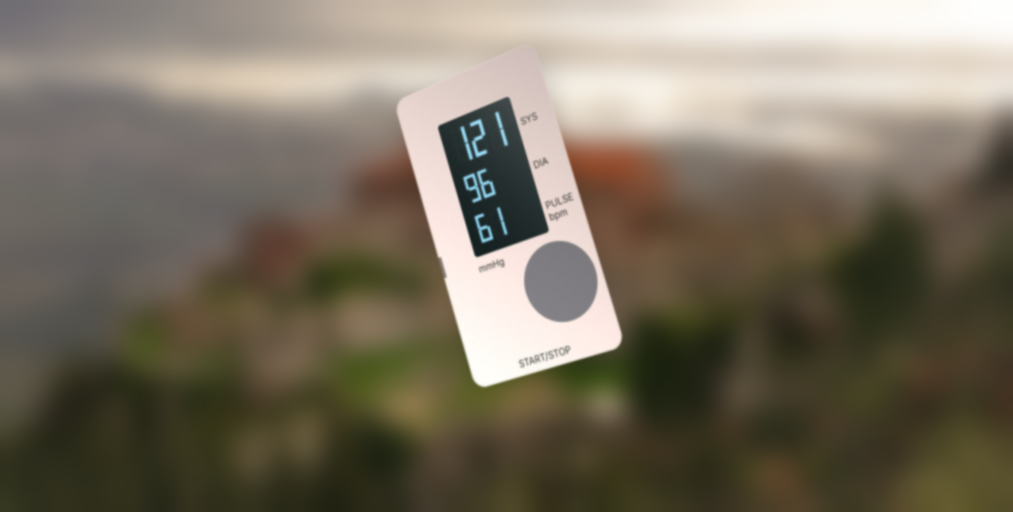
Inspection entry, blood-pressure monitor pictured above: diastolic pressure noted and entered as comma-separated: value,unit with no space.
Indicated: 96,mmHg
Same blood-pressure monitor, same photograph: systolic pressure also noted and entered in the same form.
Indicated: 121,mmHg
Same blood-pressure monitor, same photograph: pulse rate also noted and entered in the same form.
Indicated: 61,bpm
